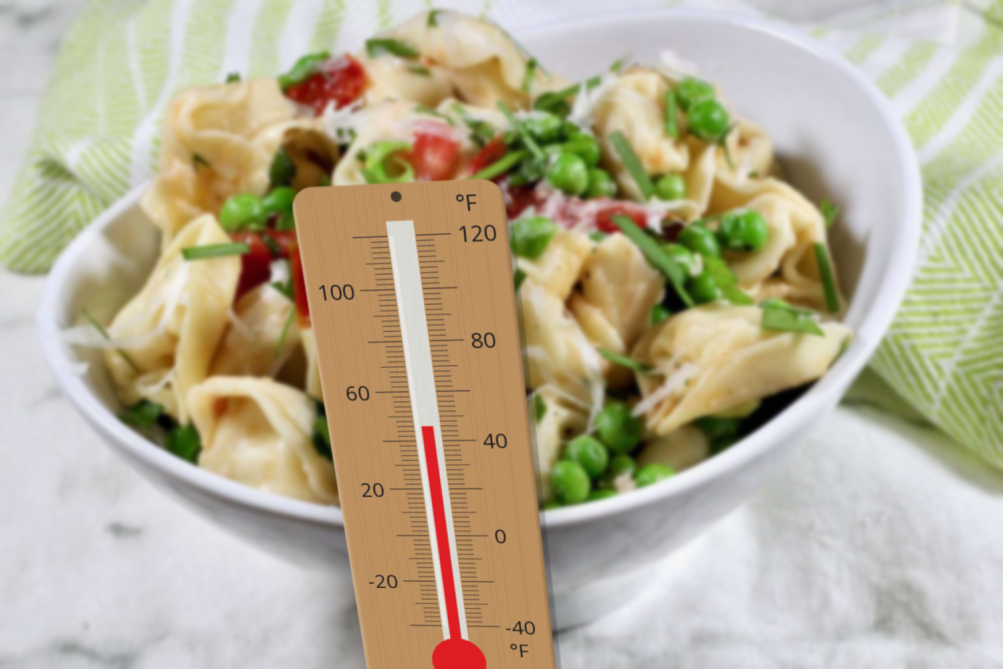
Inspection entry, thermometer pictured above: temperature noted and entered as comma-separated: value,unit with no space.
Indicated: 46,°F
